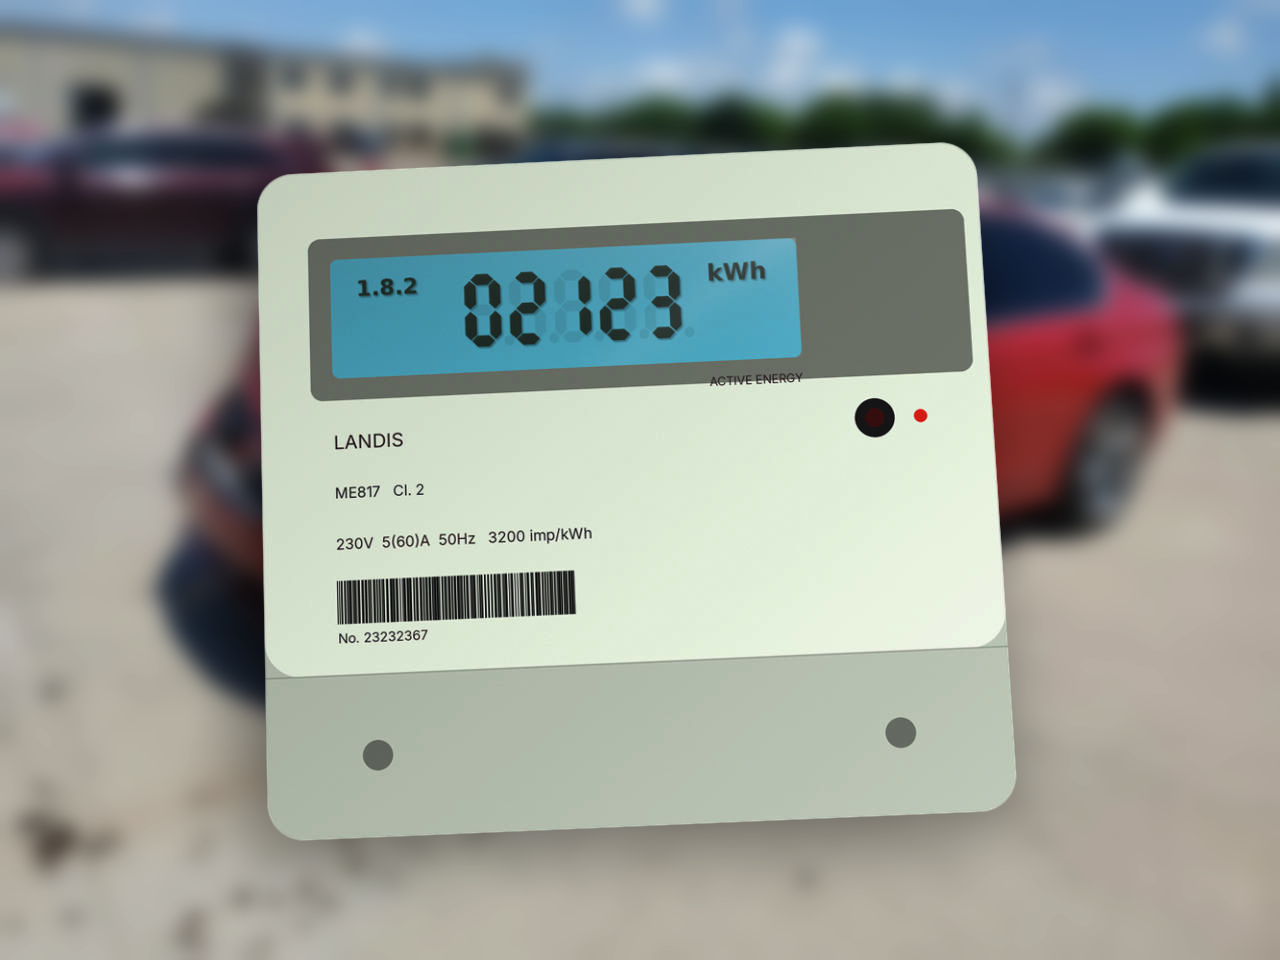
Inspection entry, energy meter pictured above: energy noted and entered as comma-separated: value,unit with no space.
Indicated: 2123,kWh
